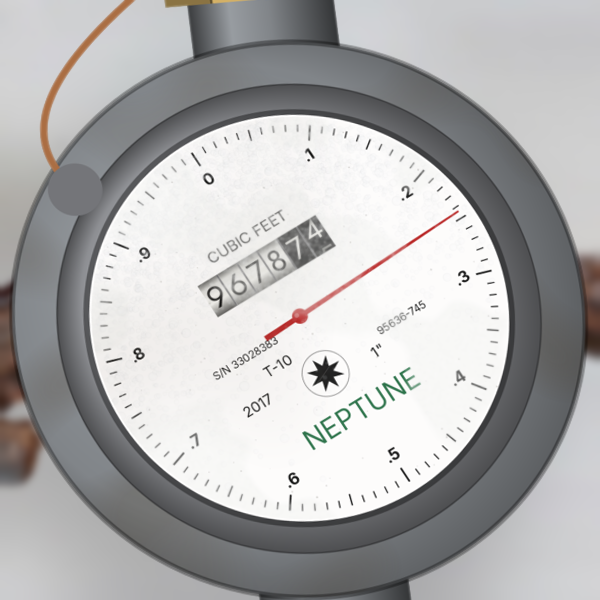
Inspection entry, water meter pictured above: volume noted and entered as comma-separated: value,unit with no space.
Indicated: 967874.24,ft³
